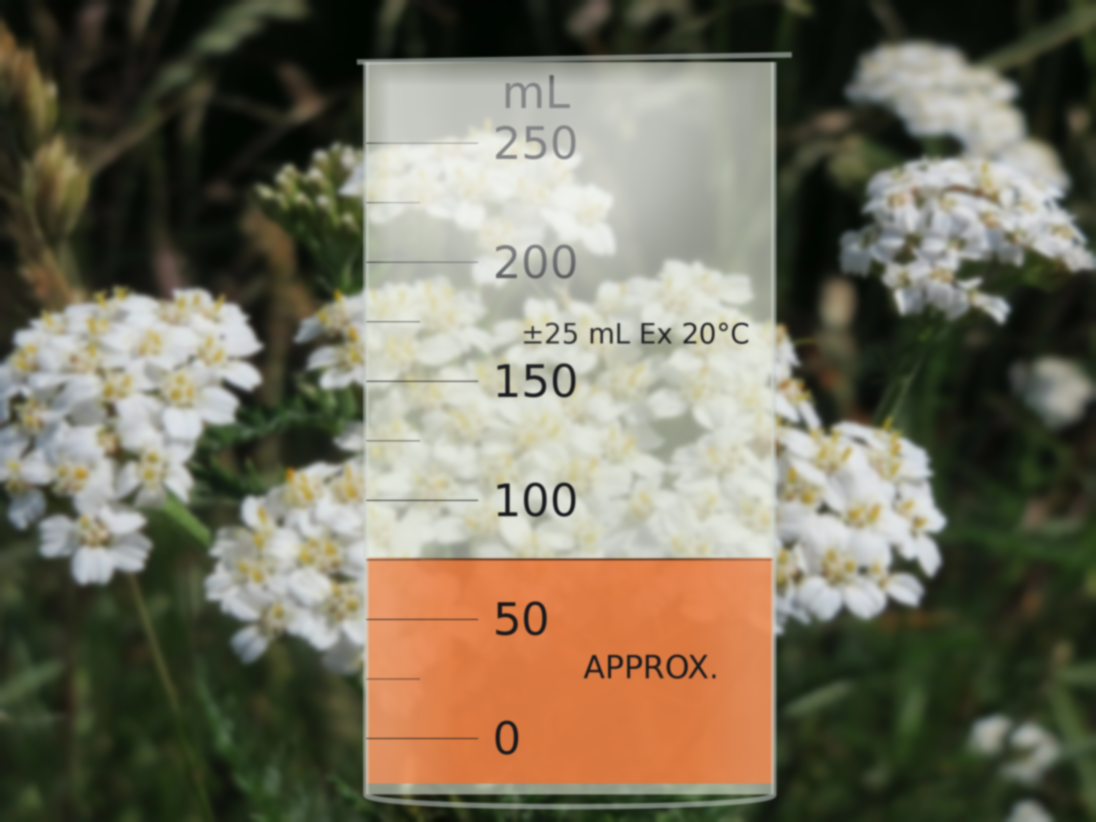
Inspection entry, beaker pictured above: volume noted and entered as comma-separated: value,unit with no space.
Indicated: 75,mL
